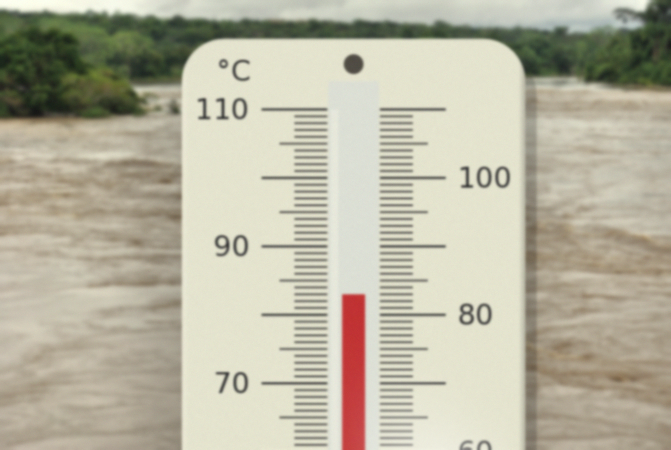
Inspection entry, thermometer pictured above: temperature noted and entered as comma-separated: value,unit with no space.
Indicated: 83,°C
